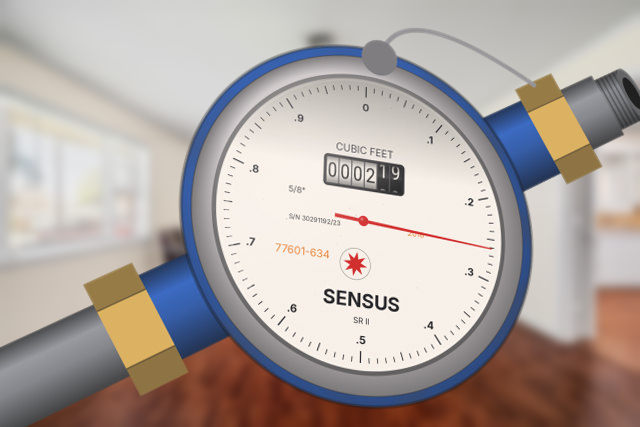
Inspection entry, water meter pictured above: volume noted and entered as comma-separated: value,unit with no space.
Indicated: 219.26,ft³
